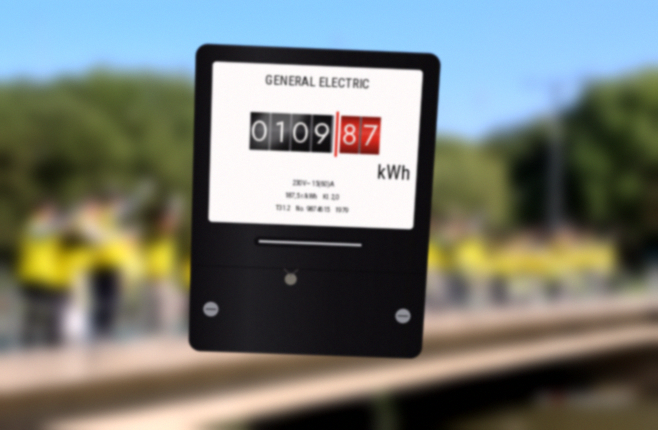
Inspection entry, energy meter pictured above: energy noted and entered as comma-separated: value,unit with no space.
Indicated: 109.87,kWh
